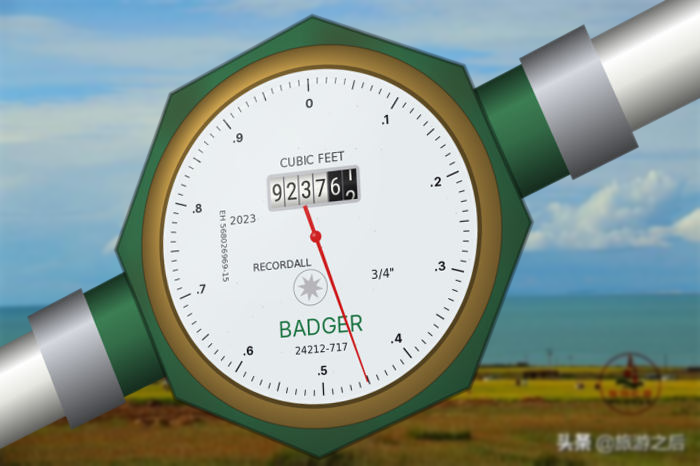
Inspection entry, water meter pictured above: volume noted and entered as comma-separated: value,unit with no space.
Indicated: 923761.45,ft³
